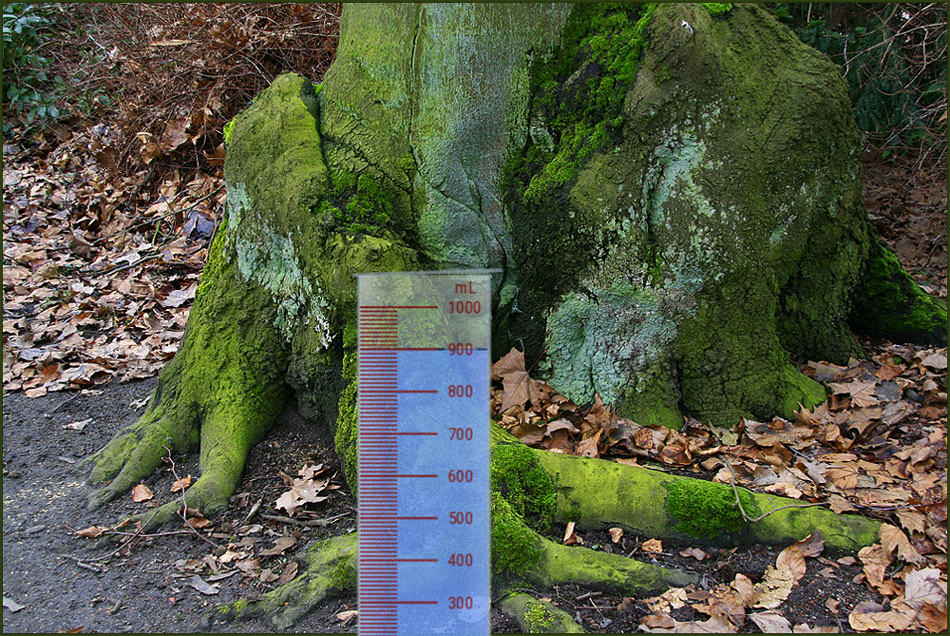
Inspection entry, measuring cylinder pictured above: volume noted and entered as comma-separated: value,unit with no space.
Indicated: 900,mL
